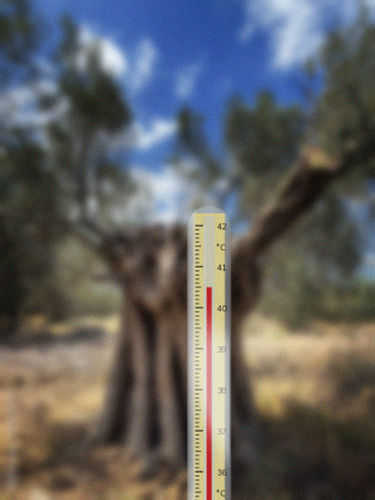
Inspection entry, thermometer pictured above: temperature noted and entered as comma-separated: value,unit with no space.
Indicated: 40.5,°C
